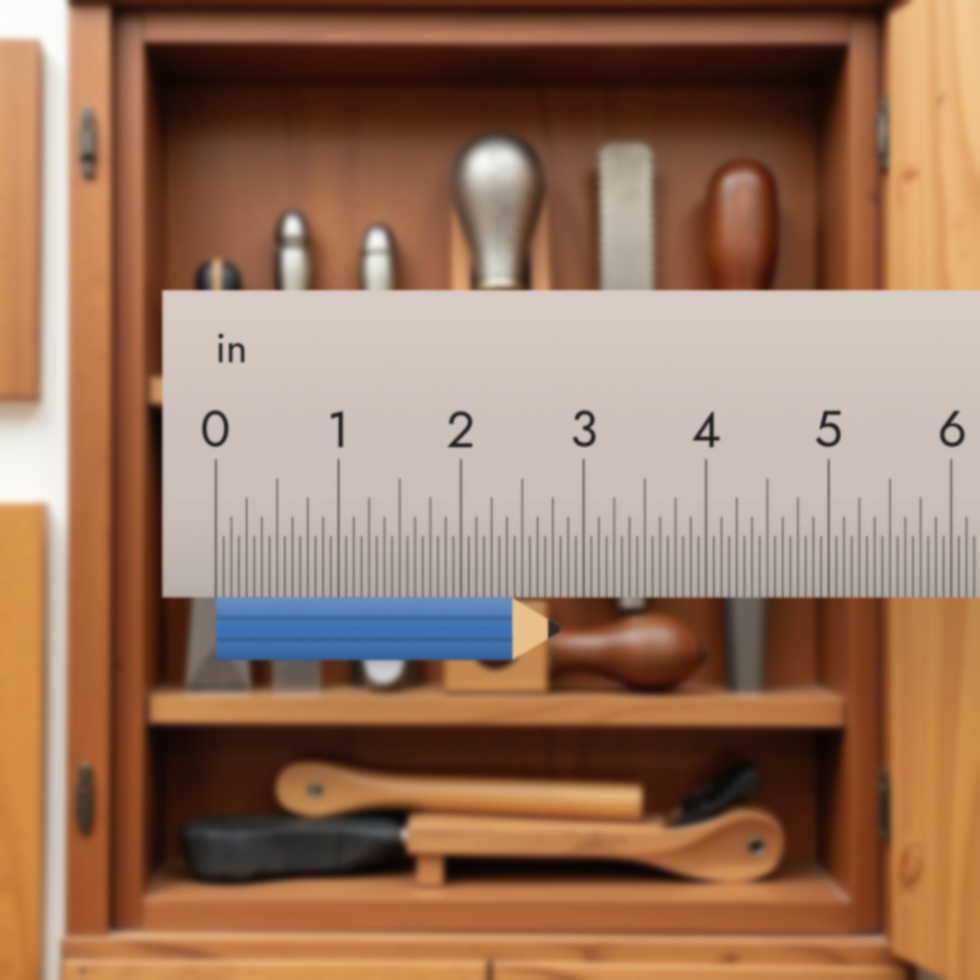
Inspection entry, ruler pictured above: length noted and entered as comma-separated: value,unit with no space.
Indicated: 2.8125,in
